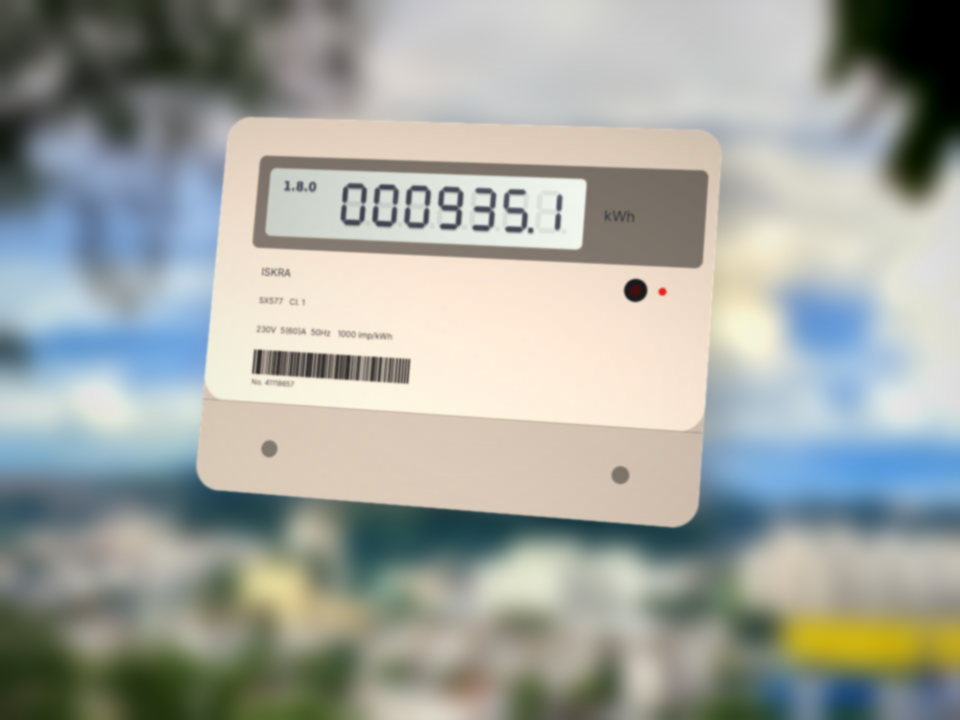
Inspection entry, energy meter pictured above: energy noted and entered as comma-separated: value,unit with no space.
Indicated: 935.1,kWh
